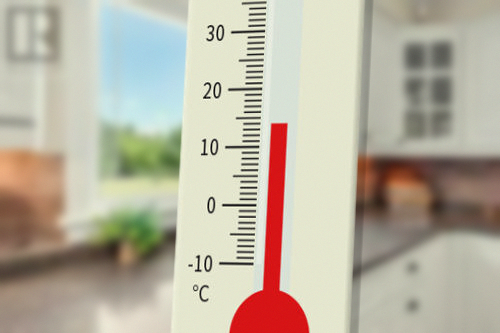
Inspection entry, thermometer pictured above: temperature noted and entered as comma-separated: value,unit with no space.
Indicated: 14,°C
